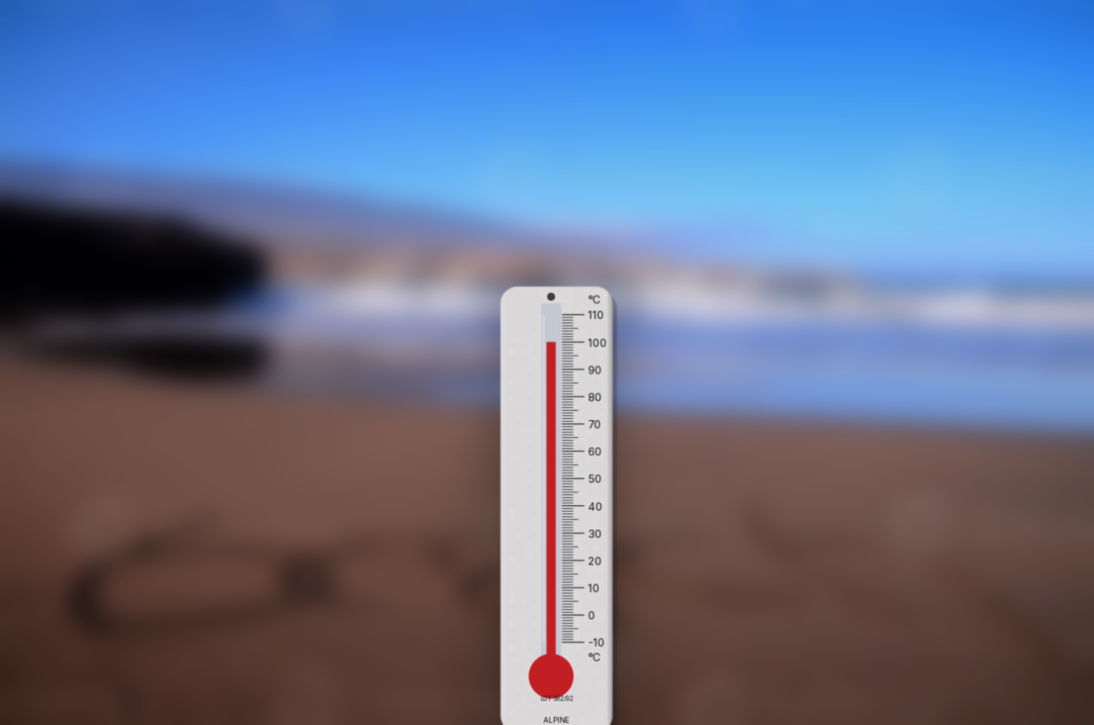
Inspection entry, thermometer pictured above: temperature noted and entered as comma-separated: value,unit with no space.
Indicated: 100,°C
